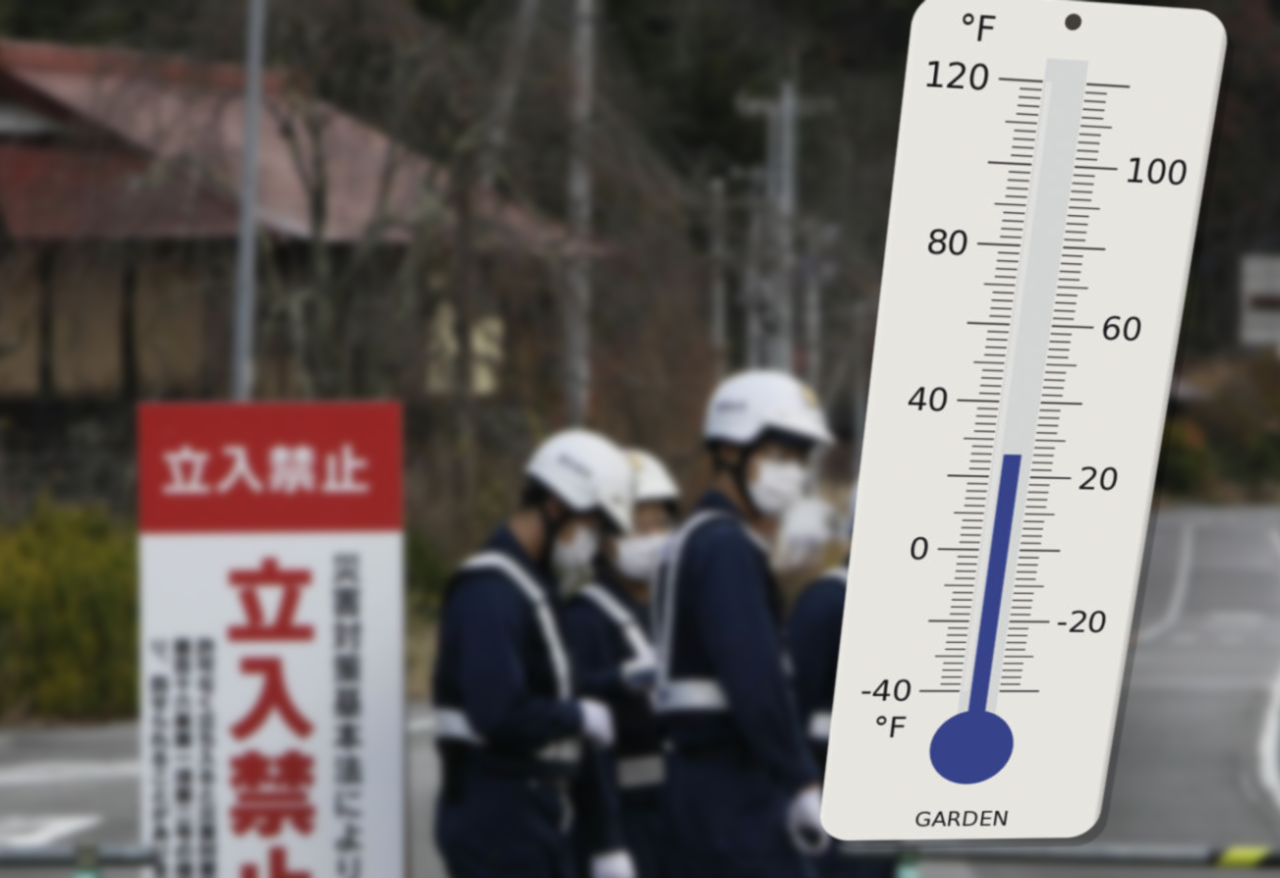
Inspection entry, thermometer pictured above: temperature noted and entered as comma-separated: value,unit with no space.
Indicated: 26,°F
